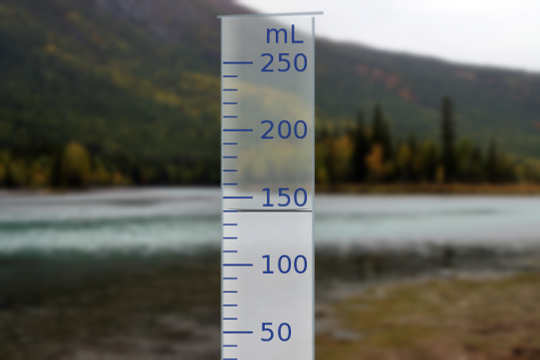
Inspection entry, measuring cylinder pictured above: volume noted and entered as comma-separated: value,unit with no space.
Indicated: 140,mL
